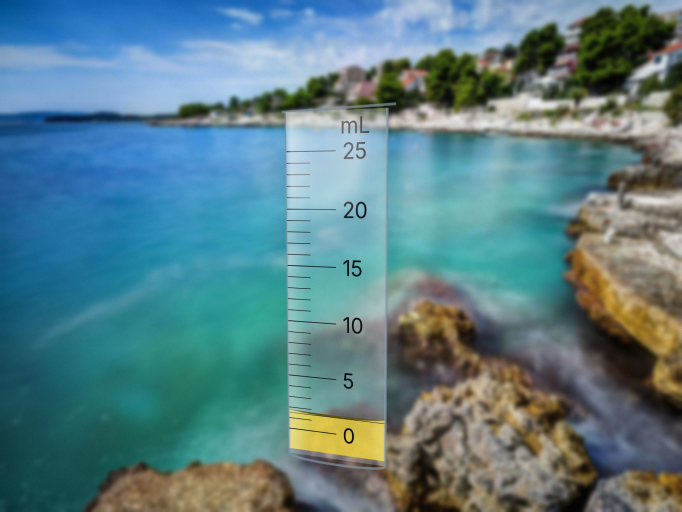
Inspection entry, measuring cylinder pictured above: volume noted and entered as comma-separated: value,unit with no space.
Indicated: 1.5,mL
